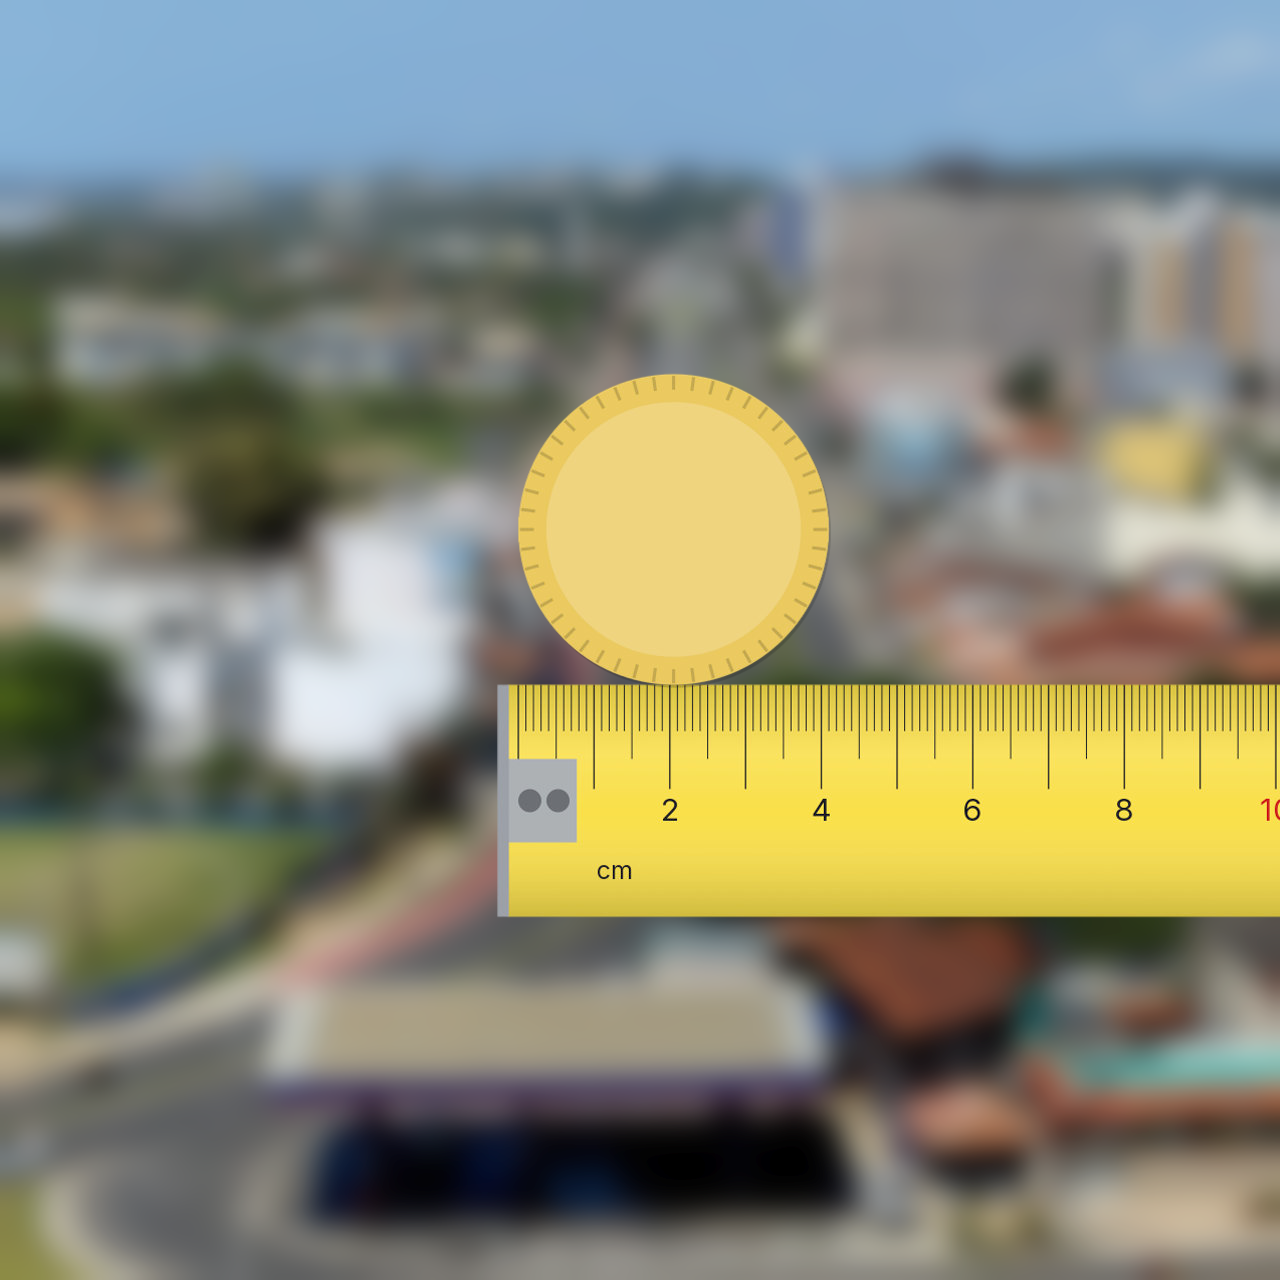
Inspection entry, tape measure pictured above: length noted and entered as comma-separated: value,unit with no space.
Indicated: 4.1,cm
